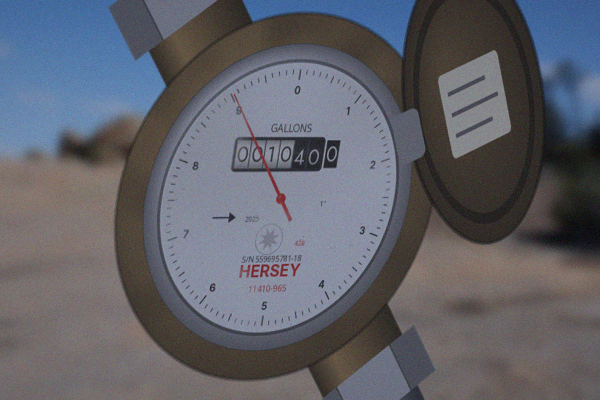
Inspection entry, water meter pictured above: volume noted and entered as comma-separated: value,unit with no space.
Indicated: 10399.0,gal
